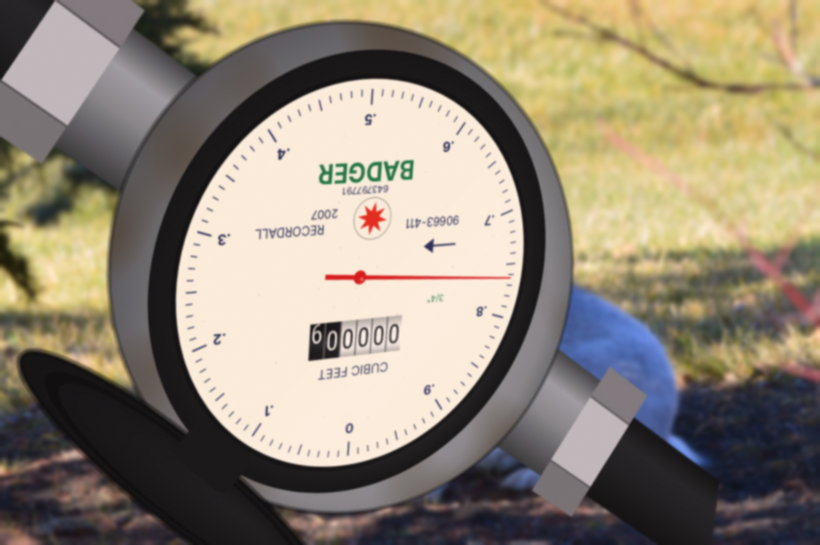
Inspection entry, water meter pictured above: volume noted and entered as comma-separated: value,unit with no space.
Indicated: 8.76,ft³
